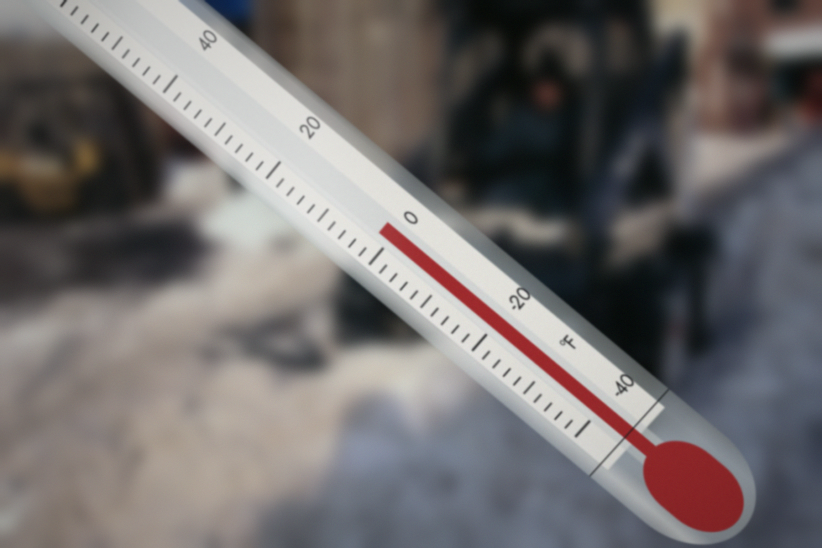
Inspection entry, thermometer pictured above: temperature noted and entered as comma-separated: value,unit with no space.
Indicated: 2,°F
